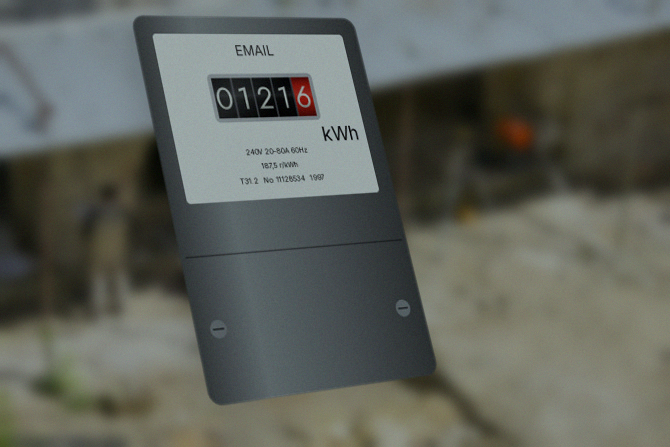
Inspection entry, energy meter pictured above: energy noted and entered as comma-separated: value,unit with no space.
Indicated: 121.6,kWh
